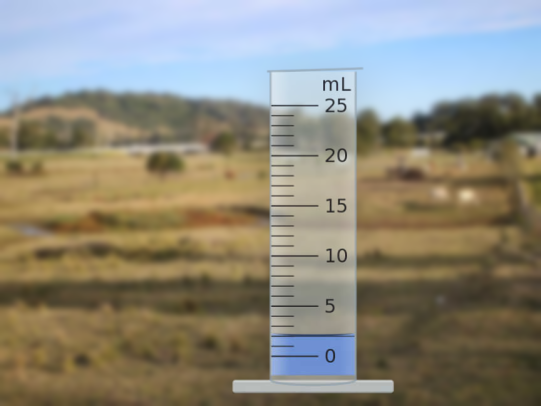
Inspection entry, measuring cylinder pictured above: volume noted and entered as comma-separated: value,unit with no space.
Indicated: 2,mL
